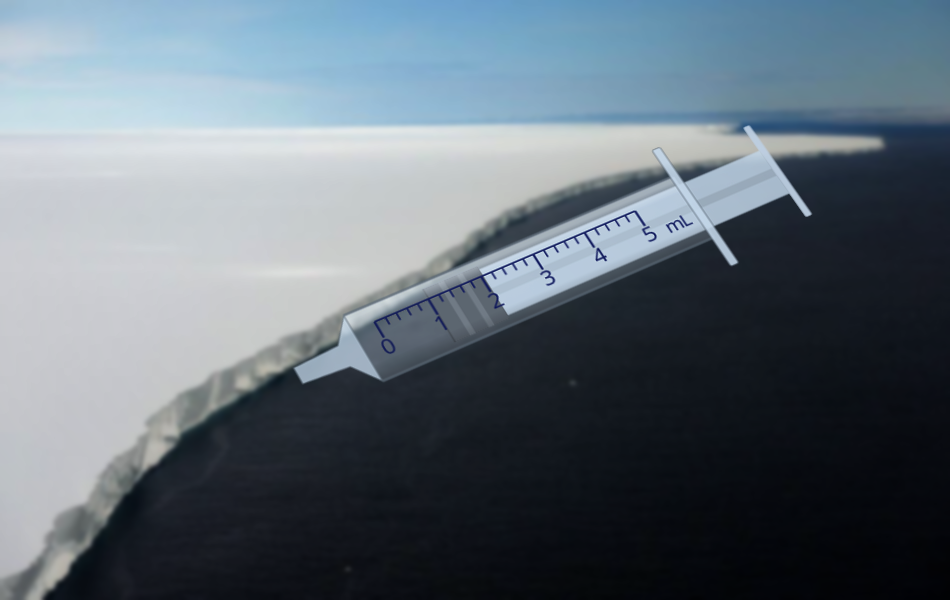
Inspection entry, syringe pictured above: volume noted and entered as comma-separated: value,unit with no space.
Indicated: 1,mL
